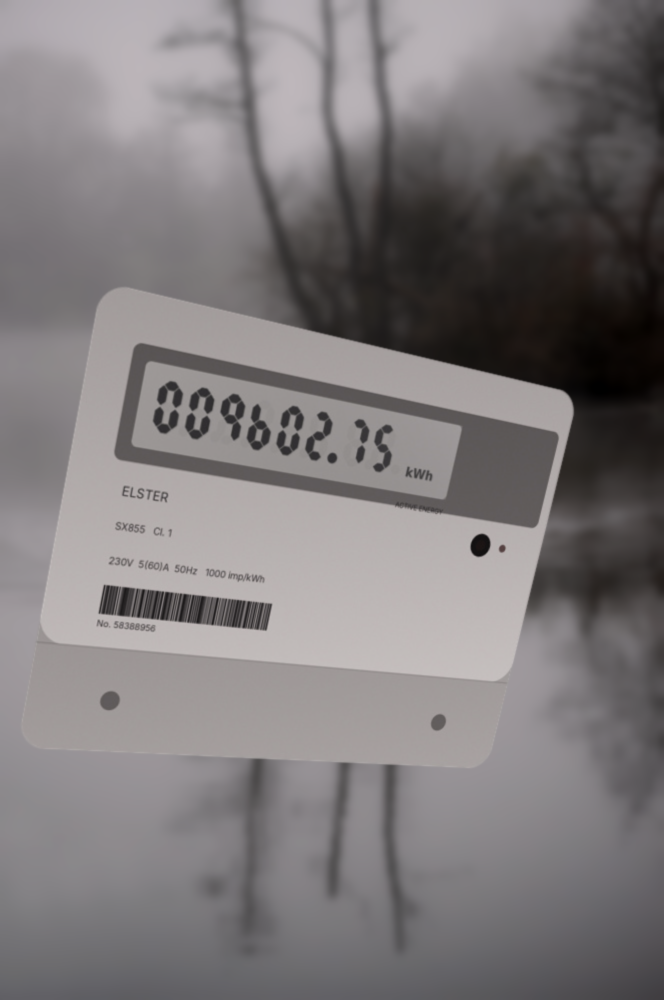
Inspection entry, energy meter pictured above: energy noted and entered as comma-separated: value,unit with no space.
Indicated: 9602.75,kWh
